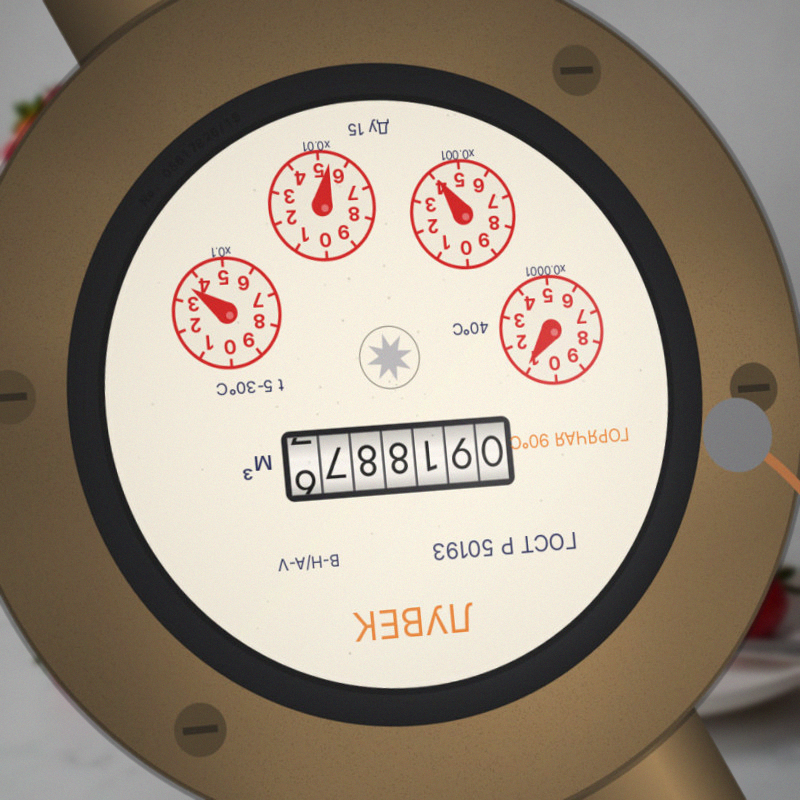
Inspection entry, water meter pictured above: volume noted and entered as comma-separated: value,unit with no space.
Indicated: 918876.3541,m³
